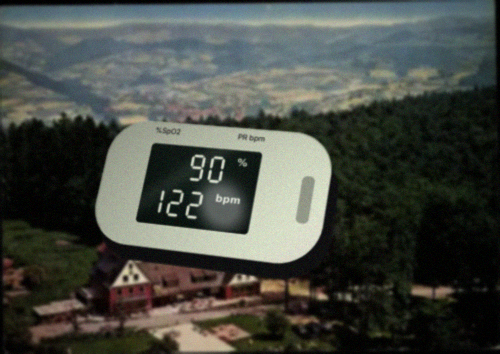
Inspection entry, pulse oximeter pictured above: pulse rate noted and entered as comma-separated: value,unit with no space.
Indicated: 122,bpm
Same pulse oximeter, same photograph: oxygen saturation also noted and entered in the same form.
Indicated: 90,%
